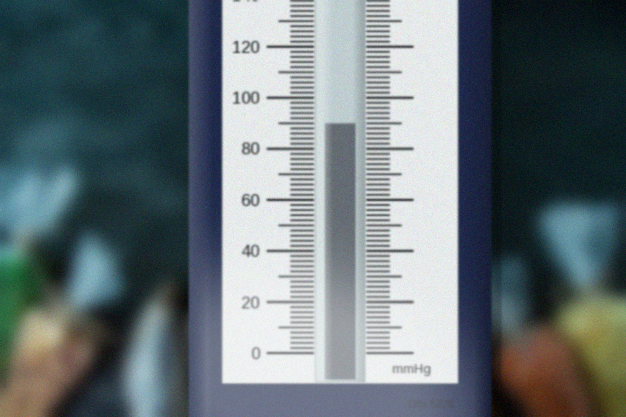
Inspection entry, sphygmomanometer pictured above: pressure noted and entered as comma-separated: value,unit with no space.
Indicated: 90,mmHg
